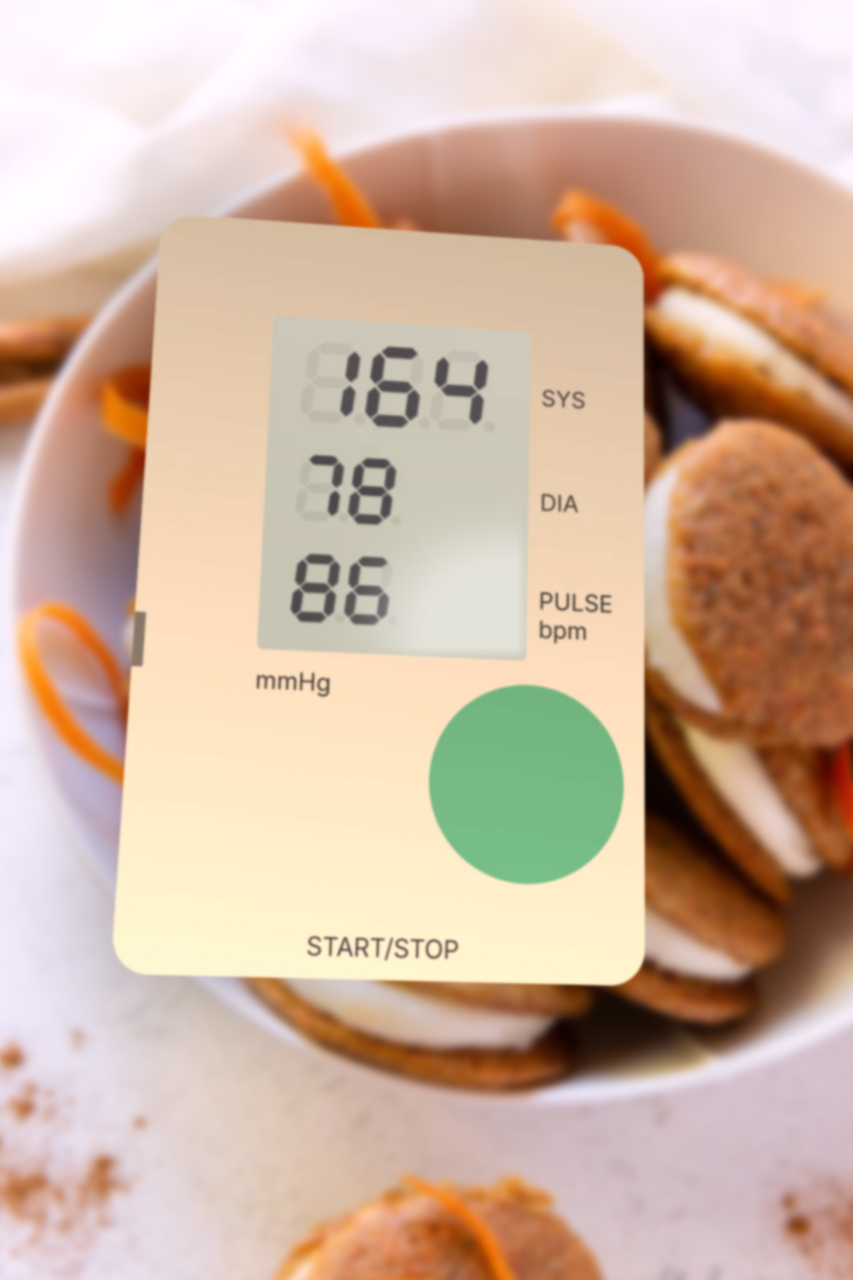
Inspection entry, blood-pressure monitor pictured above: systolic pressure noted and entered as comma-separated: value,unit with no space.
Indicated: 164,mmHg
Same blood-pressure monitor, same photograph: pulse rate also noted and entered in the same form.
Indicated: 86,bpm
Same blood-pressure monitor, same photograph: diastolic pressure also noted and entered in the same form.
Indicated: 78,mmHg
